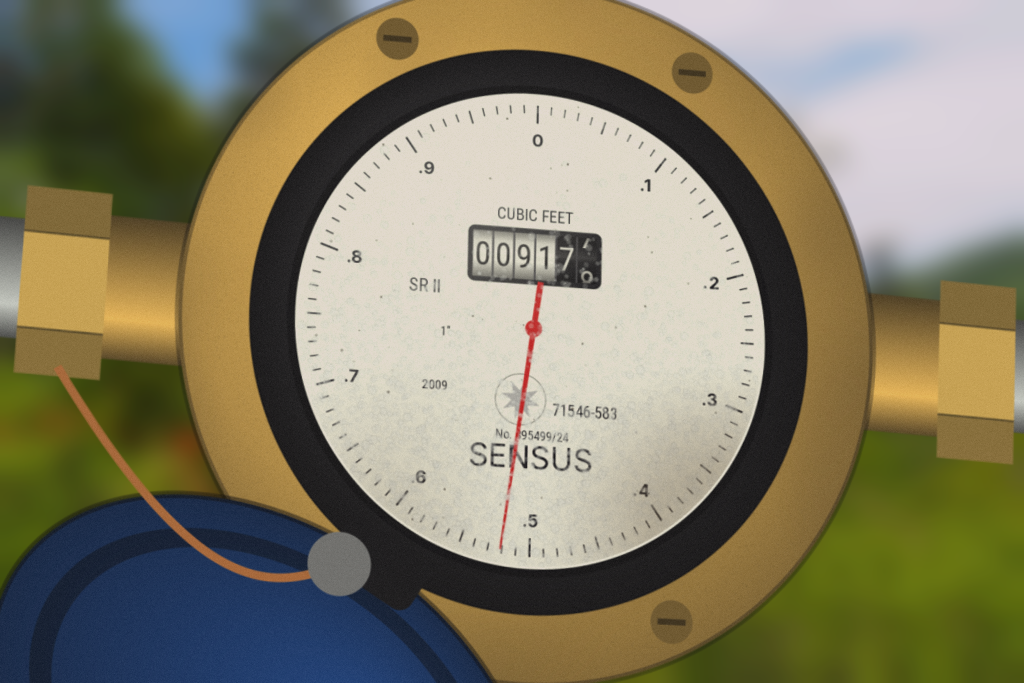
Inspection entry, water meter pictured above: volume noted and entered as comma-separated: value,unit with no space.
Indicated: 9177.52,ft³
